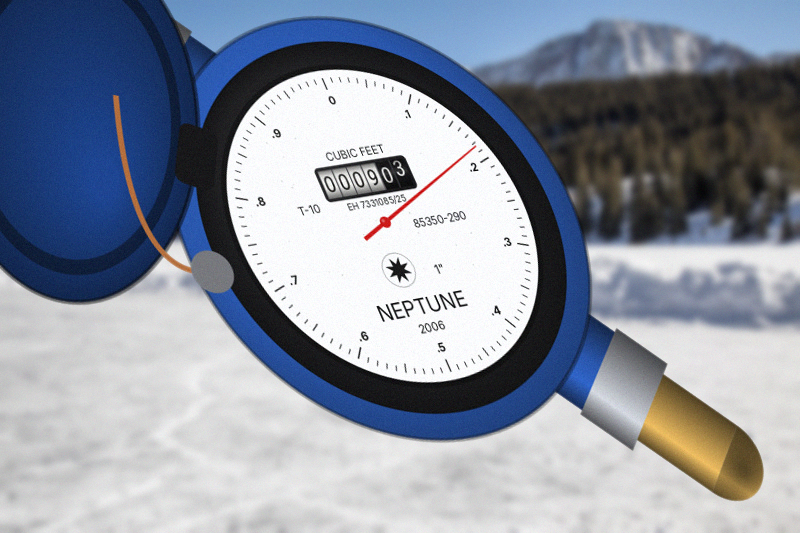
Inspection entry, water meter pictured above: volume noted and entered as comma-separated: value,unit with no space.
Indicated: 903.18,ft³
